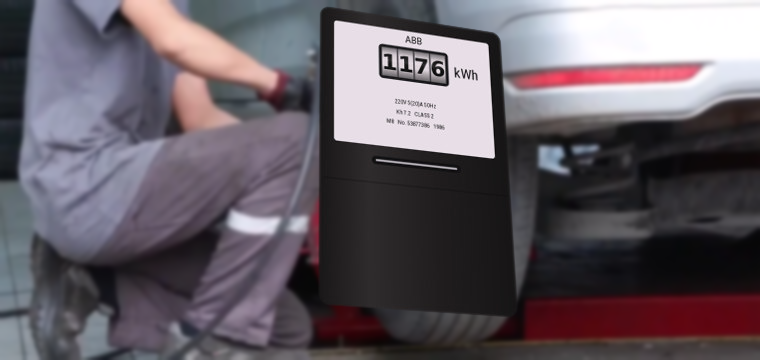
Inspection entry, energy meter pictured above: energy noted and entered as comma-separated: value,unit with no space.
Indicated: 1176,kWh
